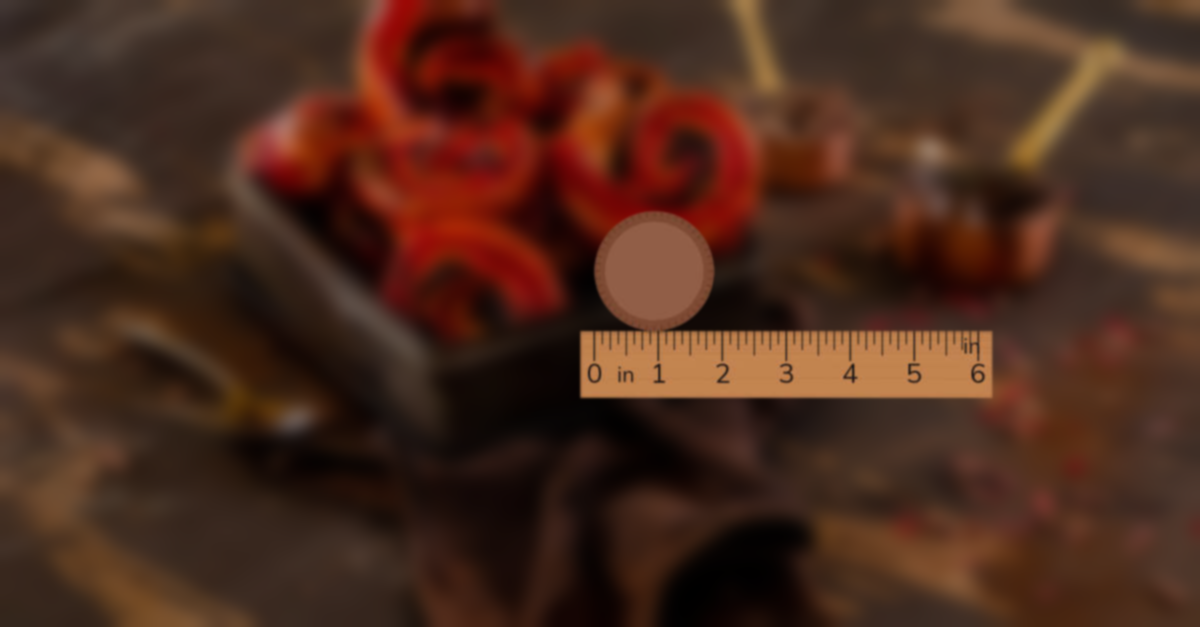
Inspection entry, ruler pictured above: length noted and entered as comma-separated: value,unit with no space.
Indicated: 1.875,in
